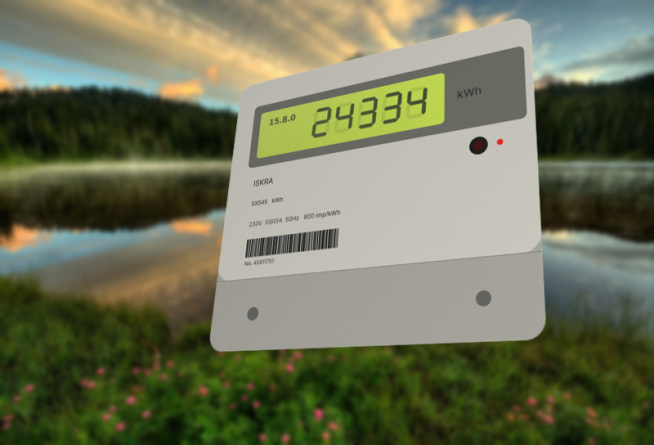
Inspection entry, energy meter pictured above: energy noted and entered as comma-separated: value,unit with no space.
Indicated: 24334,kWh
